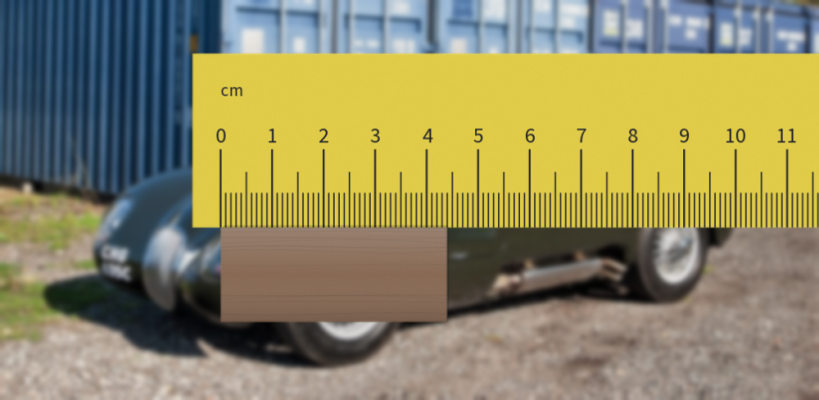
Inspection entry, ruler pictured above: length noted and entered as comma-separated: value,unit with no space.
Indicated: 4.4,cm
